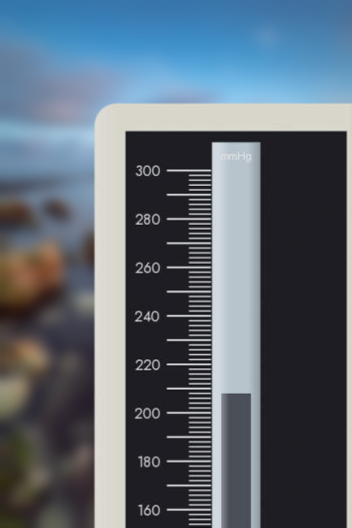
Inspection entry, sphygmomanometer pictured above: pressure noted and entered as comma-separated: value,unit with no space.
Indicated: 208,mmHg
